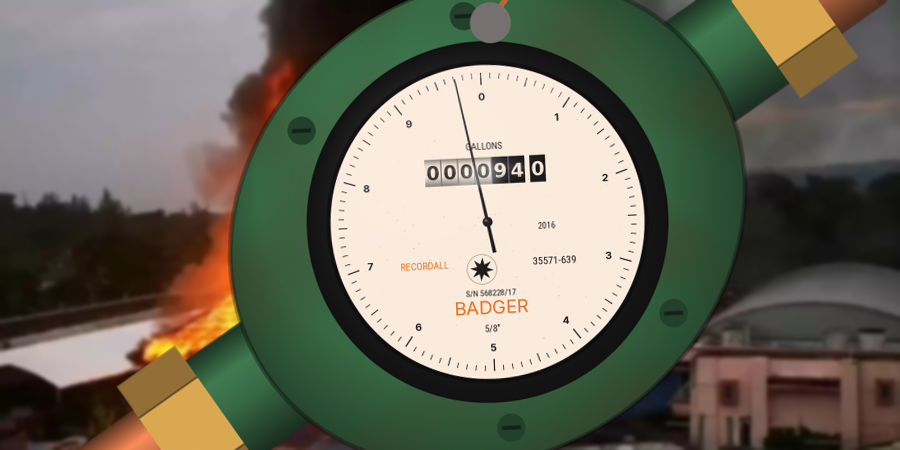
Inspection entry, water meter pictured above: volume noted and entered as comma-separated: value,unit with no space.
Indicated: 939.7,gal
